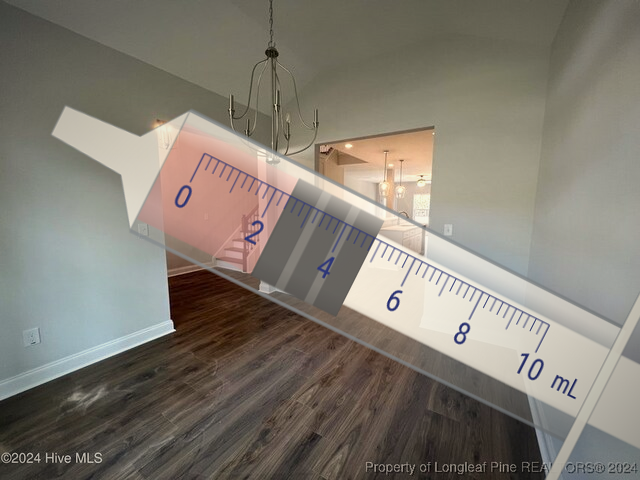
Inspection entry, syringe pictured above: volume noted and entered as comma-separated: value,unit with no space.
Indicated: 2.4,mL
